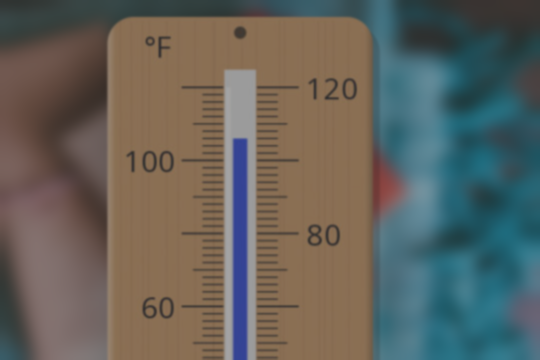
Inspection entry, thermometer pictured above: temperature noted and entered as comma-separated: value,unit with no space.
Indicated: 106,°F
